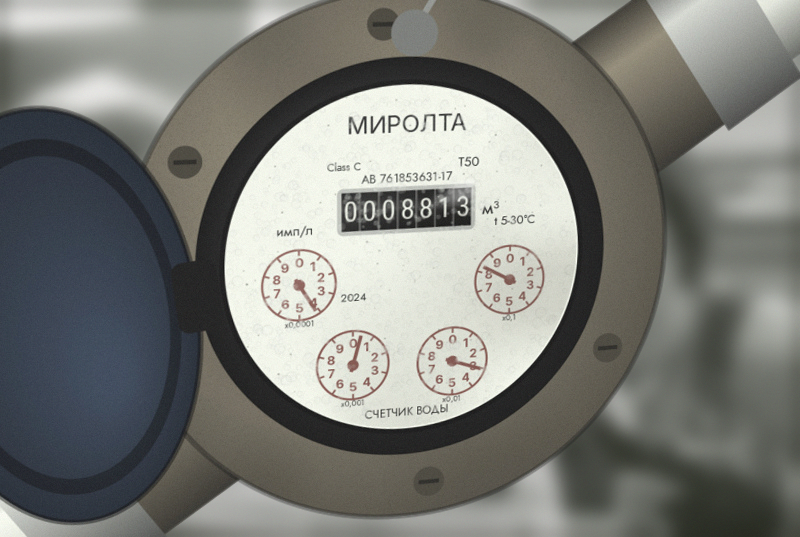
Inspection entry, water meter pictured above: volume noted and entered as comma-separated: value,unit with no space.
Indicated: 8813.8304,m³
